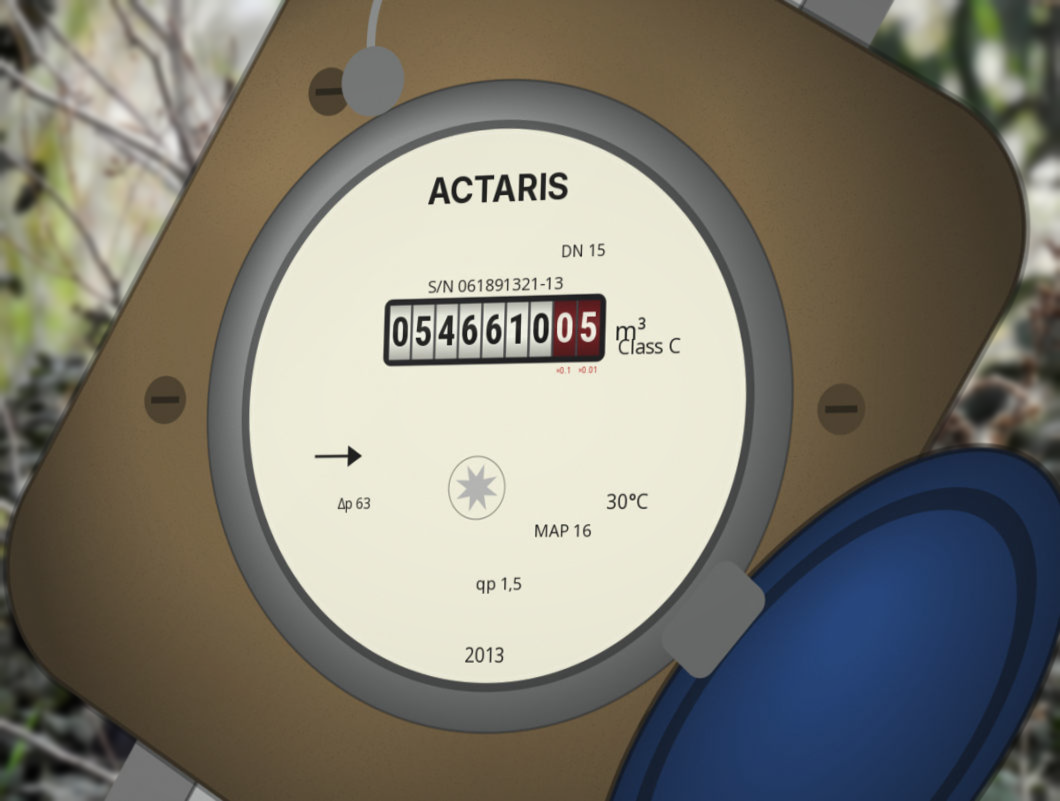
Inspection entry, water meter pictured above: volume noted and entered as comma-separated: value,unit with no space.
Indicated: 546610.05,m³
